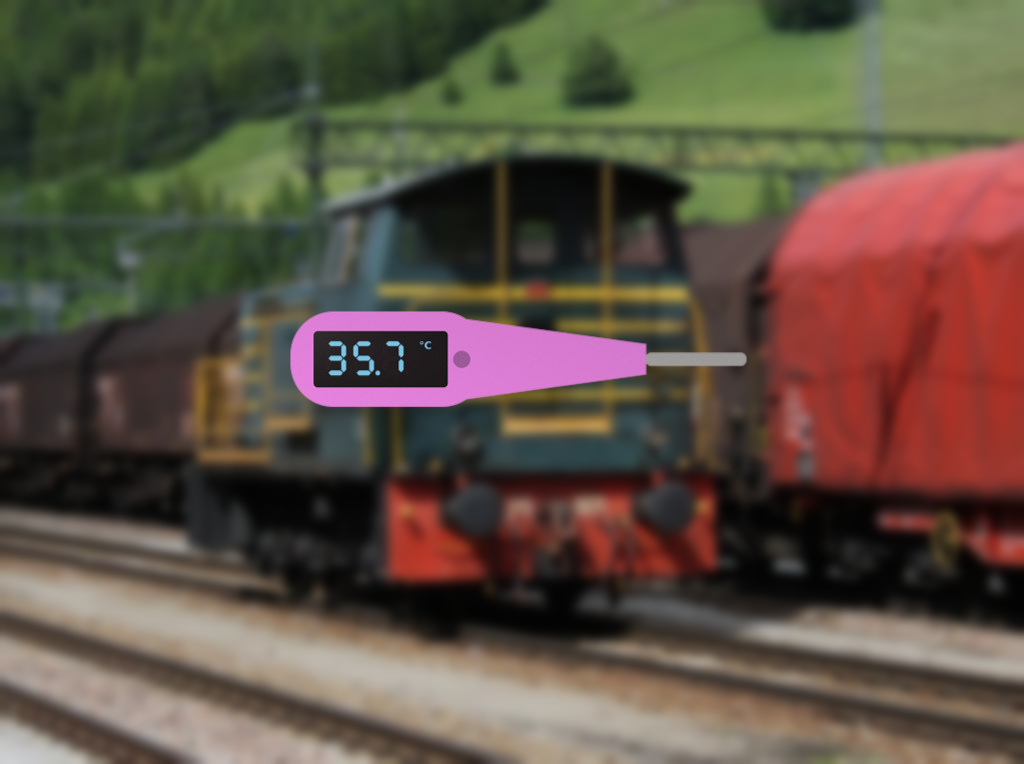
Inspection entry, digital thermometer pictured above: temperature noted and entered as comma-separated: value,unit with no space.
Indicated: 35.7,°C
